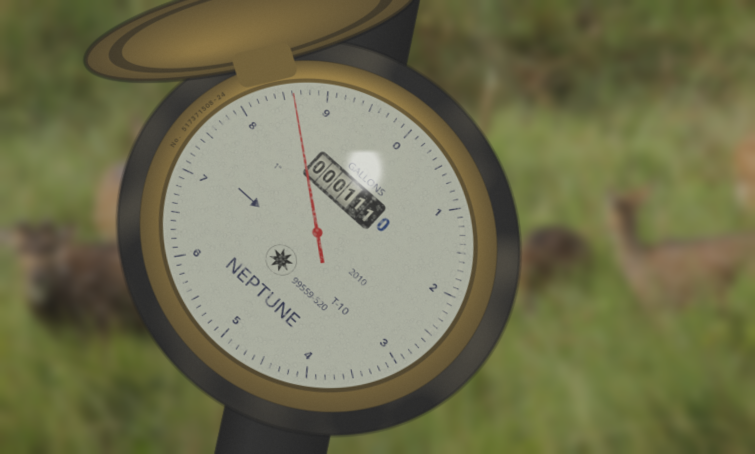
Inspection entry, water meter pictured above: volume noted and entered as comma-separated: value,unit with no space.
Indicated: 1108.6,gal
